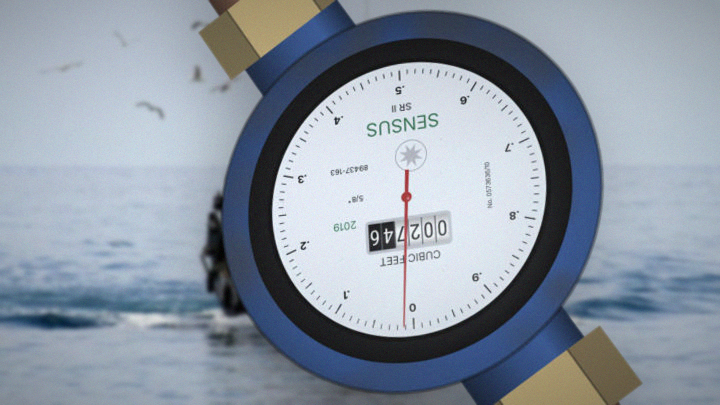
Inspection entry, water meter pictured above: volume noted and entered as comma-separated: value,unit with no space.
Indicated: 2746.01,ft³
